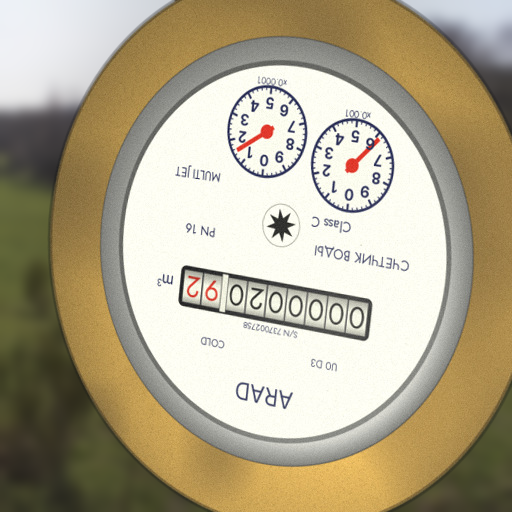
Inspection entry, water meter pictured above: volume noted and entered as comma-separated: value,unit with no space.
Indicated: 20.9261,m³
